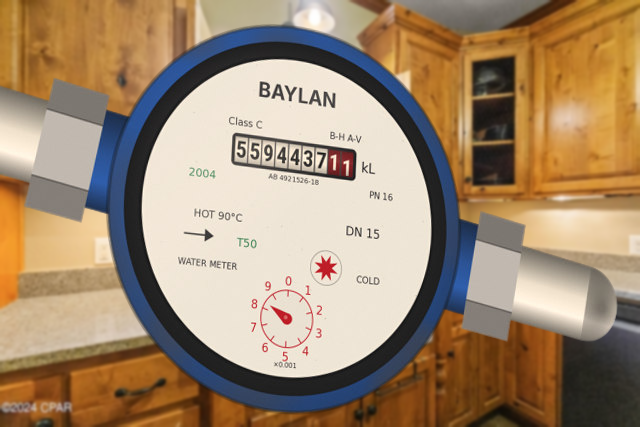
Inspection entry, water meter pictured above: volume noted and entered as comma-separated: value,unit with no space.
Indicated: 5594437.108,kL
